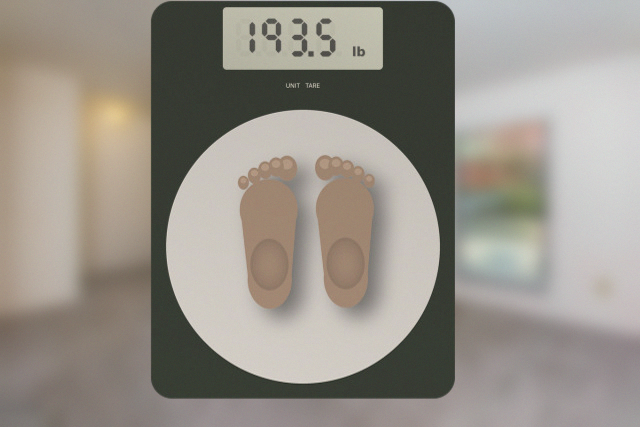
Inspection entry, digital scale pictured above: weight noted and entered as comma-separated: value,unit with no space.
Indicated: 193.5,lb
